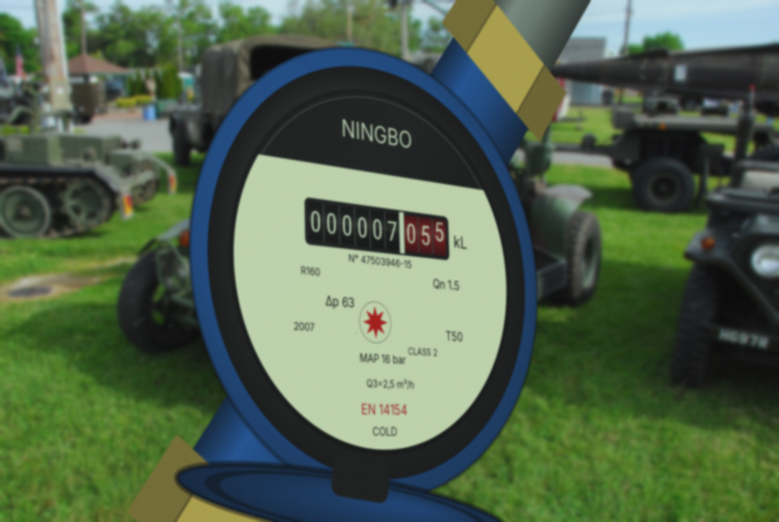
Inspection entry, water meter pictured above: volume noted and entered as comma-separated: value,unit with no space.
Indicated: 7.055,kL
